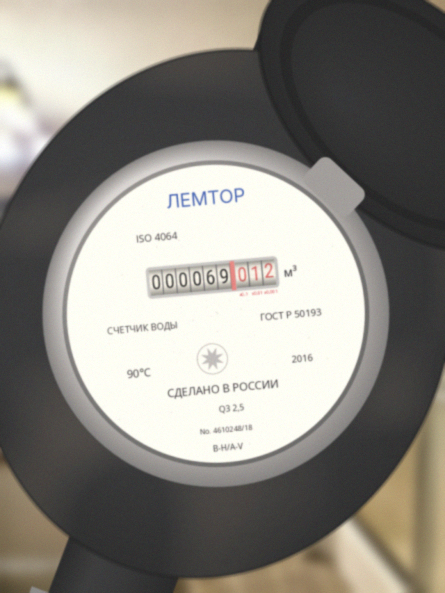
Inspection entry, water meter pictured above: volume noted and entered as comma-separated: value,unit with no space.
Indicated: 69.012,m³
